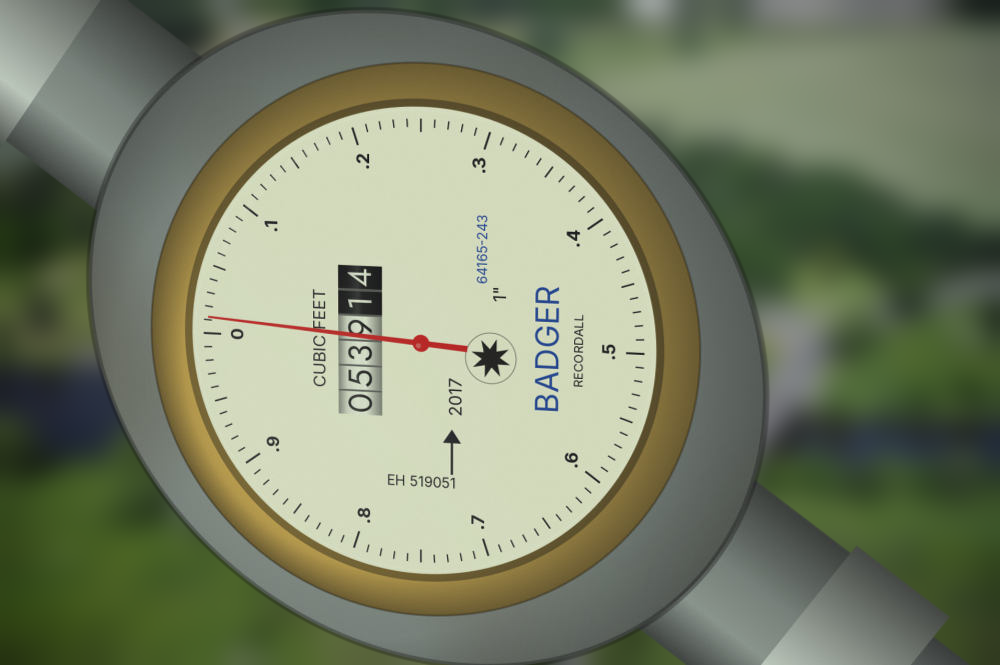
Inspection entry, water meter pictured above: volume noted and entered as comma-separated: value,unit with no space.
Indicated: 53914.01,ft³
